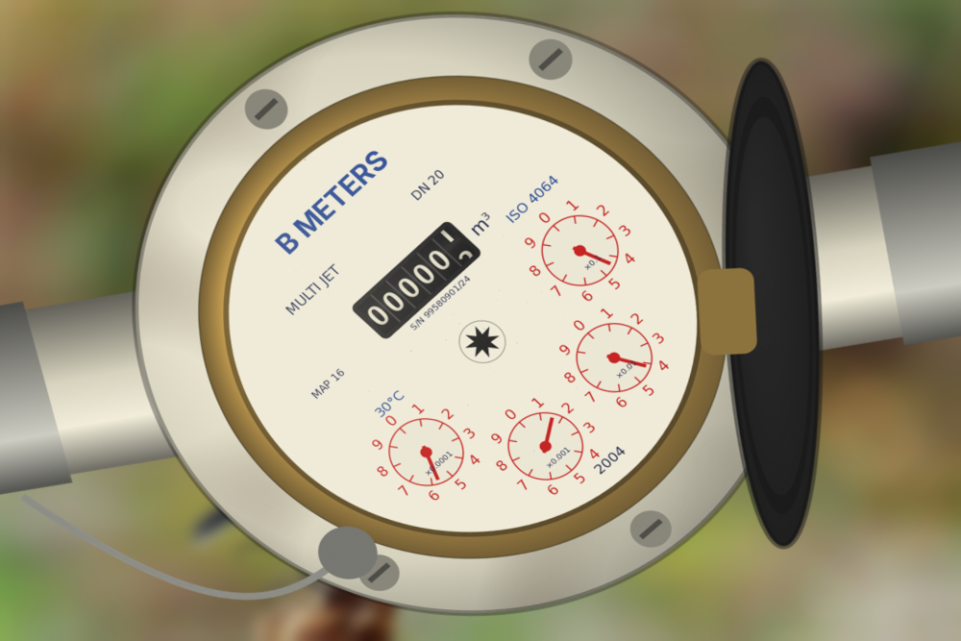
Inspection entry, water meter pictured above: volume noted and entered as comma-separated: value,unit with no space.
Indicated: 1.4415,m³
